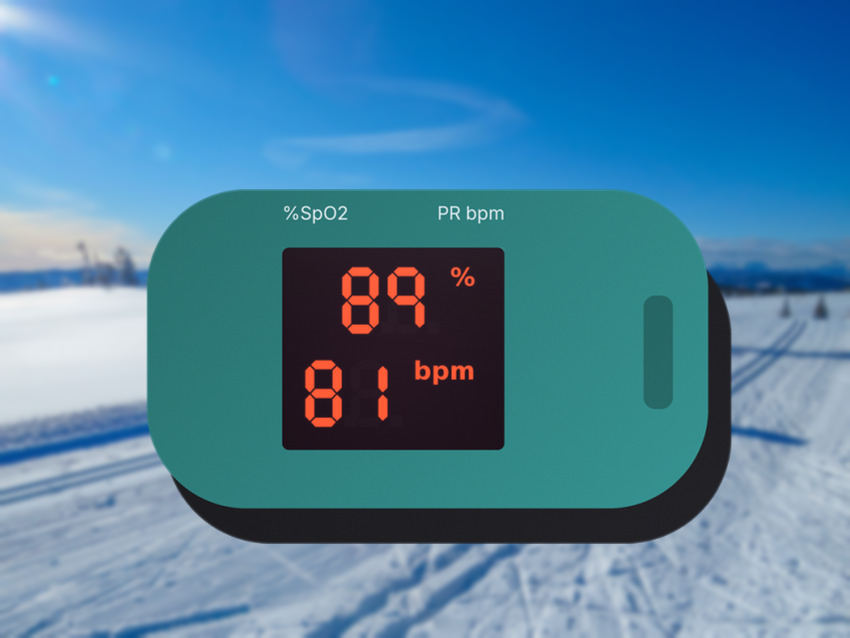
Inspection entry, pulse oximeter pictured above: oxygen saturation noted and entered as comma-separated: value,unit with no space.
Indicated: 89,%
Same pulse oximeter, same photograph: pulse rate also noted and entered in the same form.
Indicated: 81,bpm
